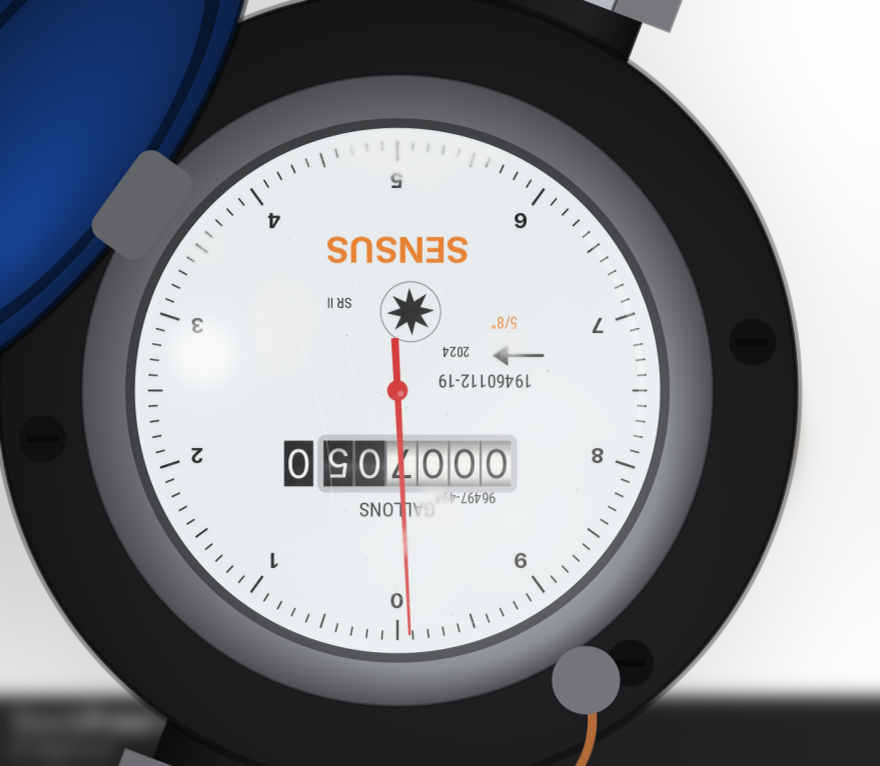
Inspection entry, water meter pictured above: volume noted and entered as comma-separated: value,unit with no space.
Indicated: 7049.9,gal
